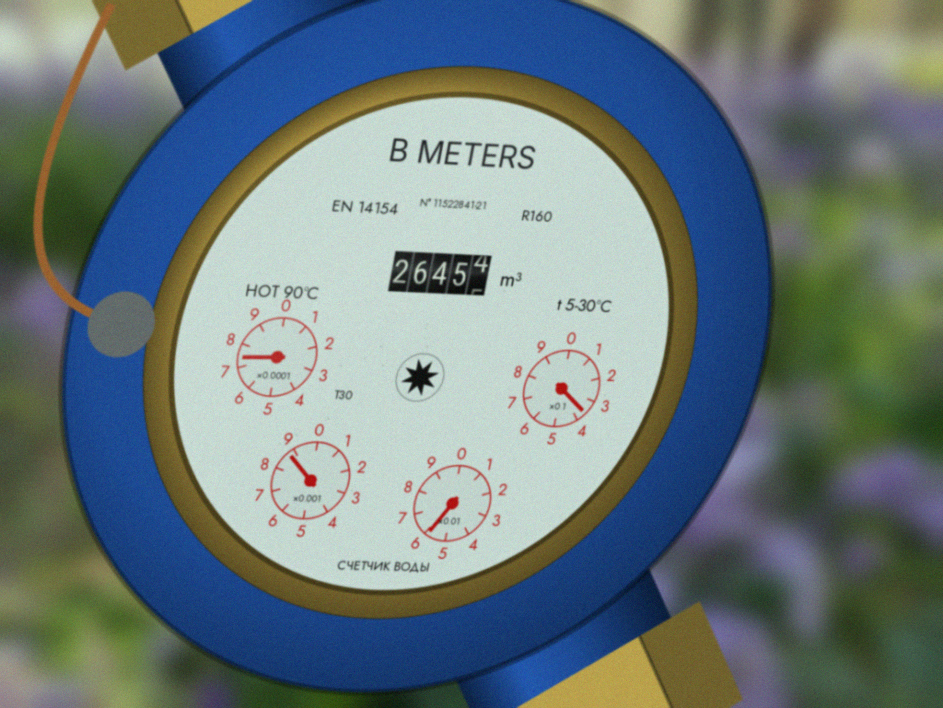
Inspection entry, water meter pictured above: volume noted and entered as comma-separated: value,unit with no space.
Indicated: 26454.3587,m³
